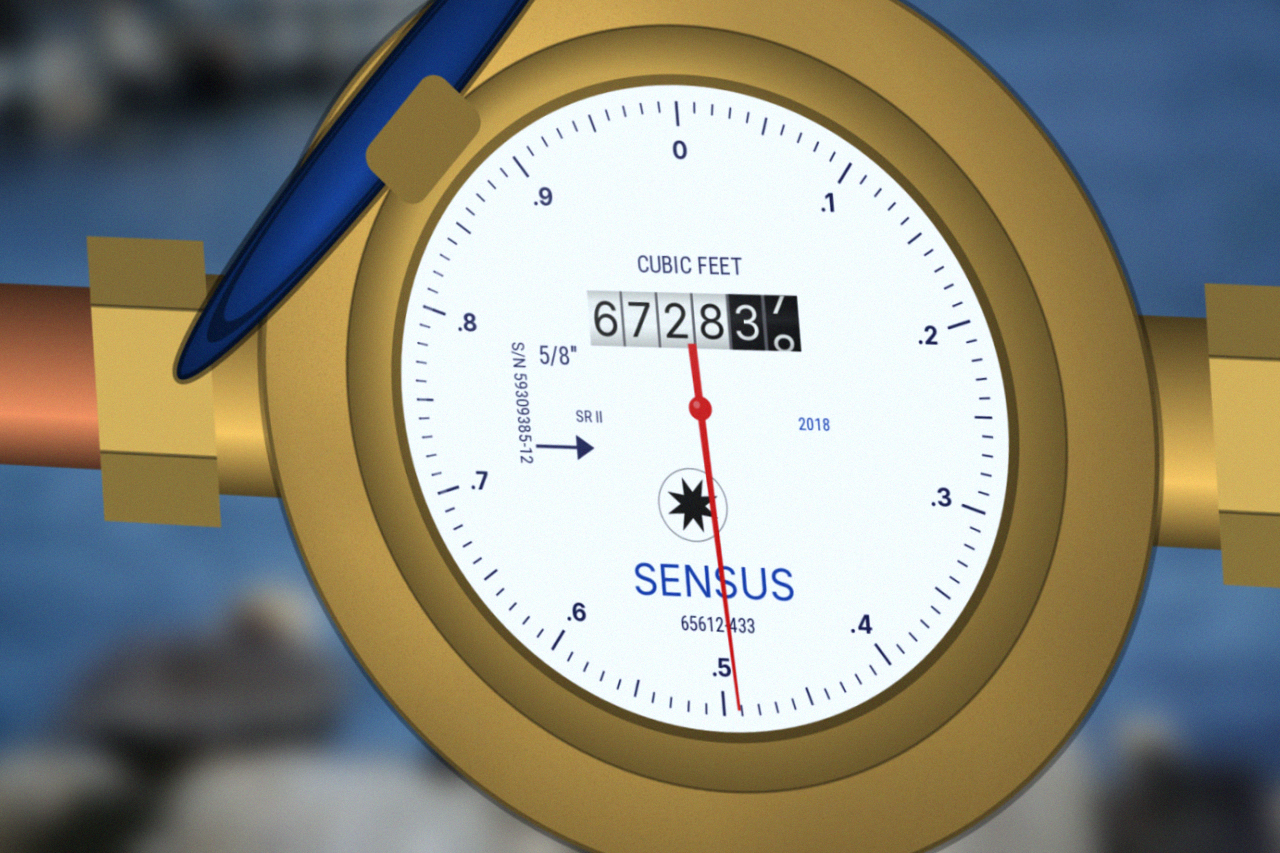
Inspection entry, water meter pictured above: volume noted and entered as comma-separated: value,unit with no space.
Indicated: 672837.49,ft³
